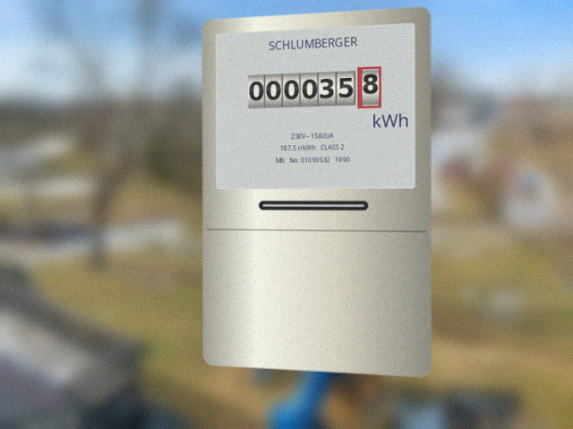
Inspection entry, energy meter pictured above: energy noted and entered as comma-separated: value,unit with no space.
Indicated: 35.8,kWh
